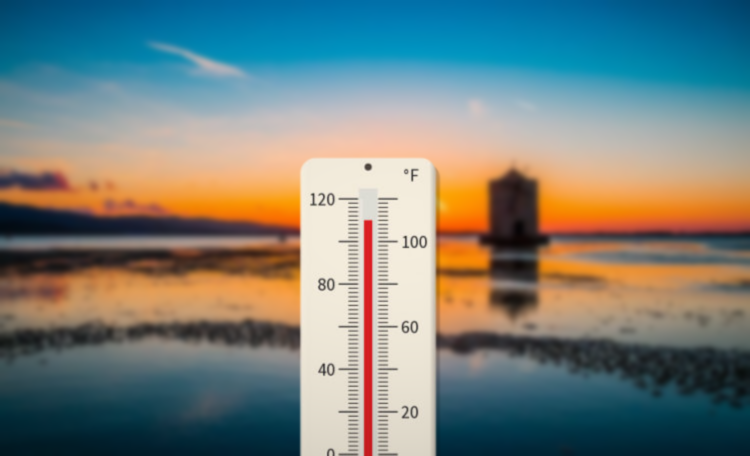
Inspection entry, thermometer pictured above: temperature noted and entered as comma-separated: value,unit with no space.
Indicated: 110,°F
